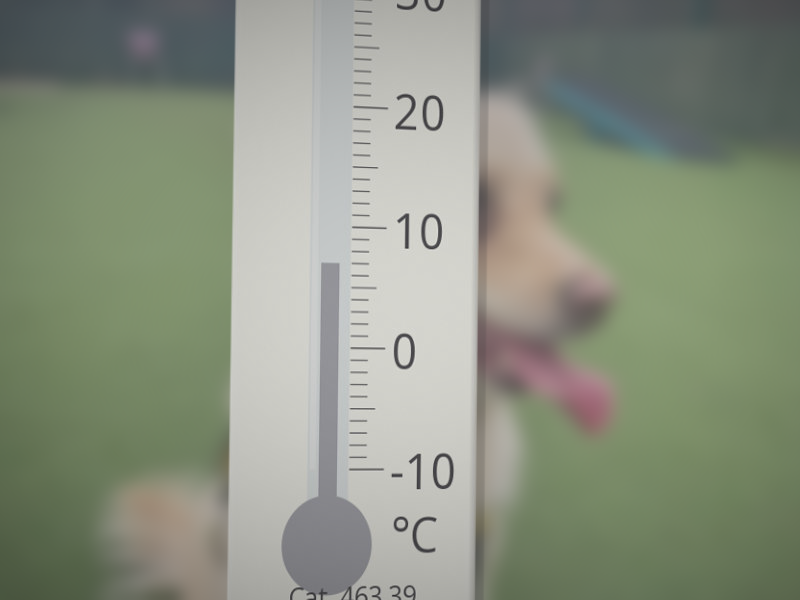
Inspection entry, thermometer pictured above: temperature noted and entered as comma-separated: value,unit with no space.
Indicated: 7,°C
